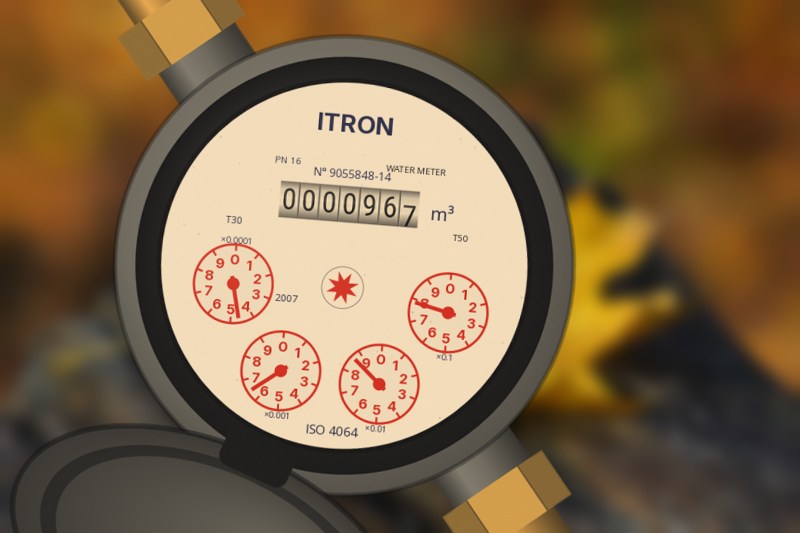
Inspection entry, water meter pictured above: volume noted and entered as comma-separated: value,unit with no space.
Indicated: 966.7864,m³
